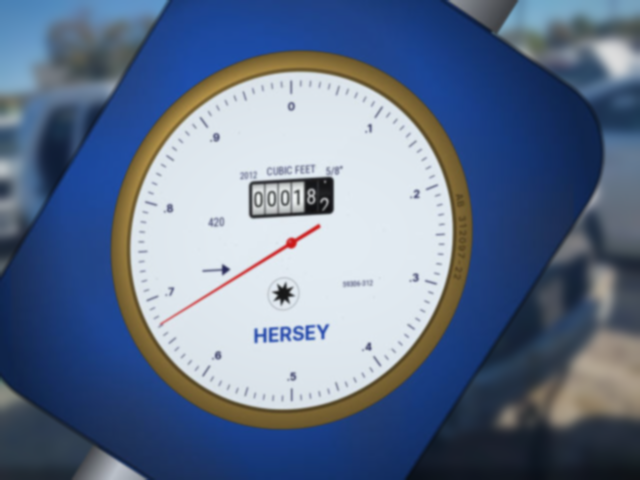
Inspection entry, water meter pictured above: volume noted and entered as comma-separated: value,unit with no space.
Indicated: 181.67,ft³
